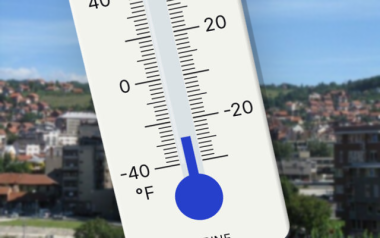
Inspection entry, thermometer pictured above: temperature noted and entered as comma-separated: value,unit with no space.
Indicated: -28,°F
